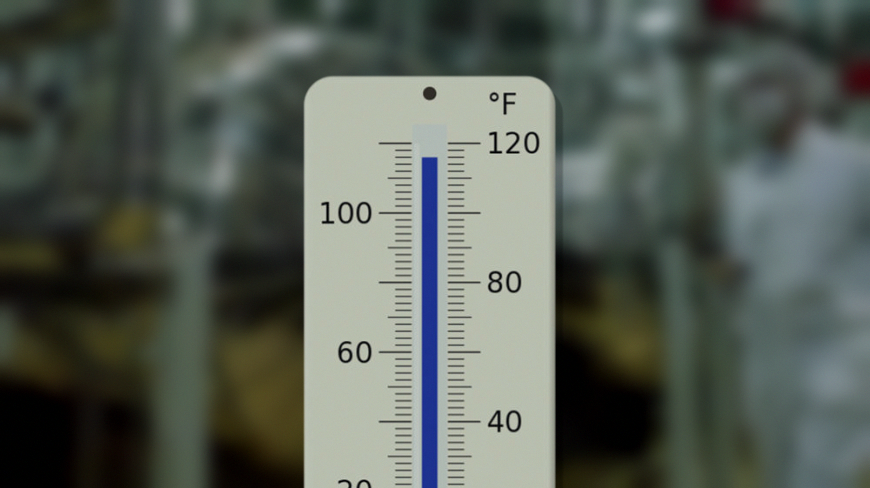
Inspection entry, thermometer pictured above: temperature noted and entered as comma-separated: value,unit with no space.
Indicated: 116,°F
